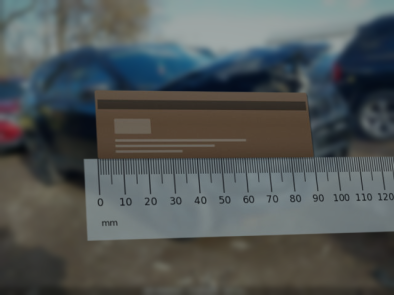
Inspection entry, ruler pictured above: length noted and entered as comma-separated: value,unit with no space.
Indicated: 90,mm
